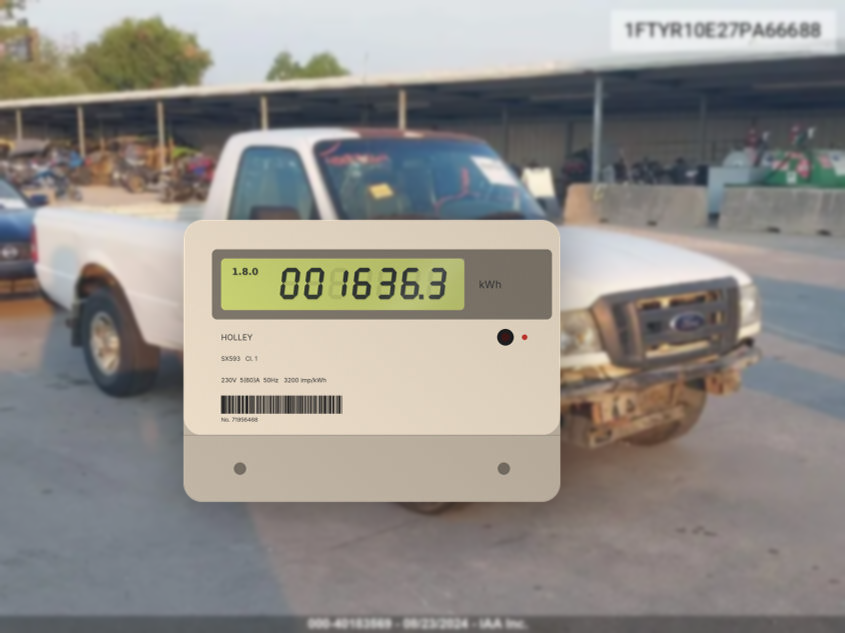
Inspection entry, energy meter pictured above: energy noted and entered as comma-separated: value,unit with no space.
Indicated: 1636.3,kWh
